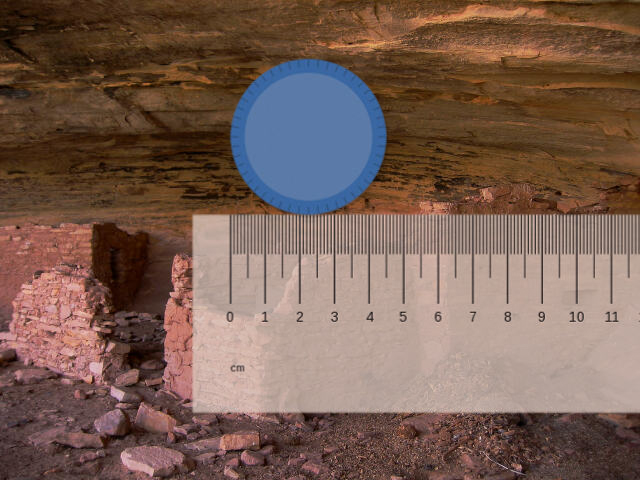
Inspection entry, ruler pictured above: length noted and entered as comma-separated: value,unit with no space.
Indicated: 4.5,cm
